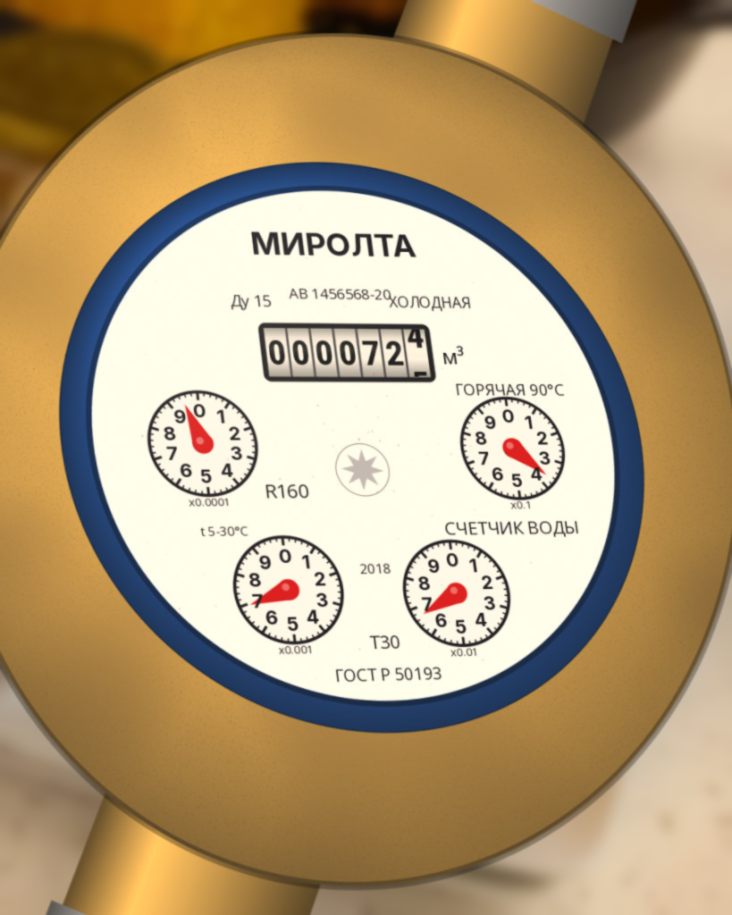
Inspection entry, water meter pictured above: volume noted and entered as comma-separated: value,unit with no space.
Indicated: 724.3669,m³
